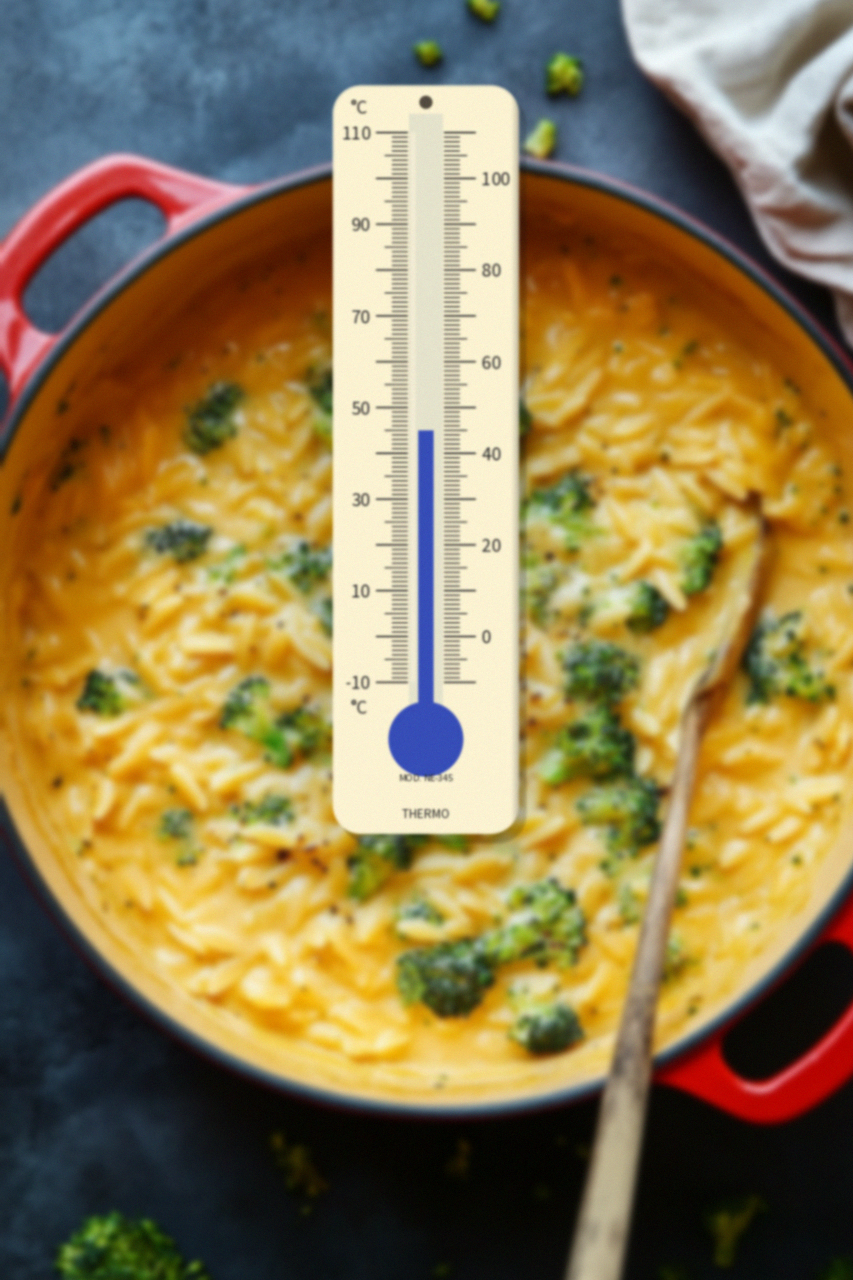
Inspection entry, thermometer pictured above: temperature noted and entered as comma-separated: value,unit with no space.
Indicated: 45,°C
